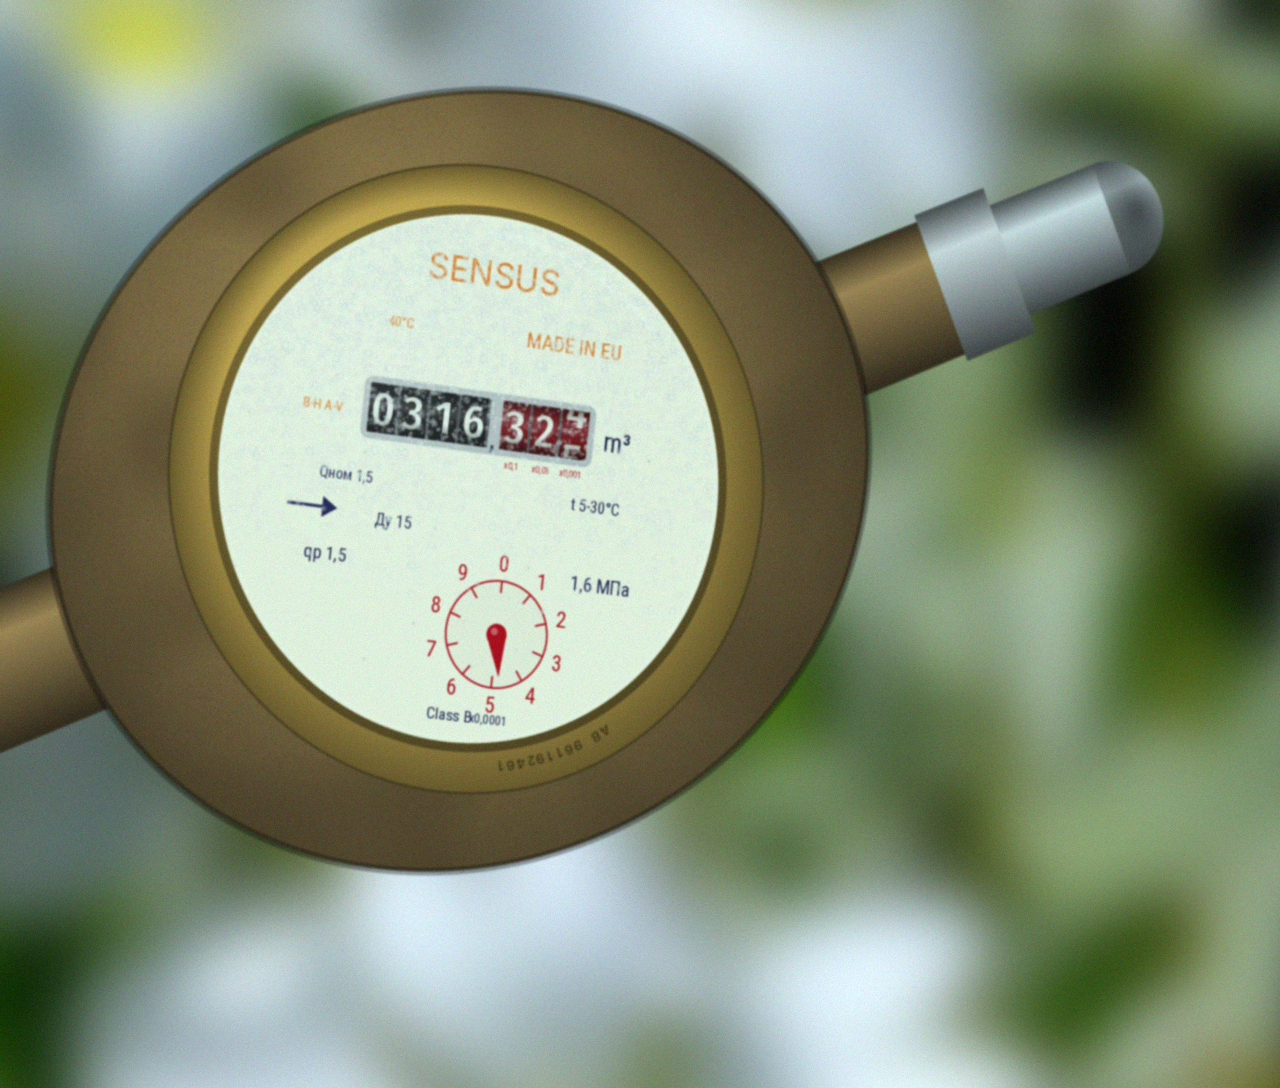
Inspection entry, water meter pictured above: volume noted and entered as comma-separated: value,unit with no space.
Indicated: 316.3244,m³
